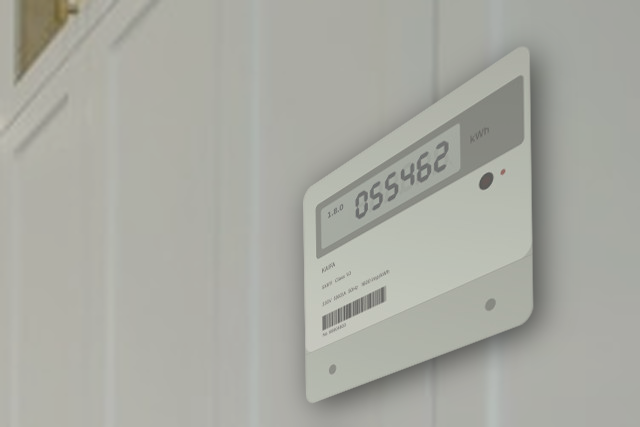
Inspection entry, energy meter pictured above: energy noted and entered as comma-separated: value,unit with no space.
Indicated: 55462,kWh
